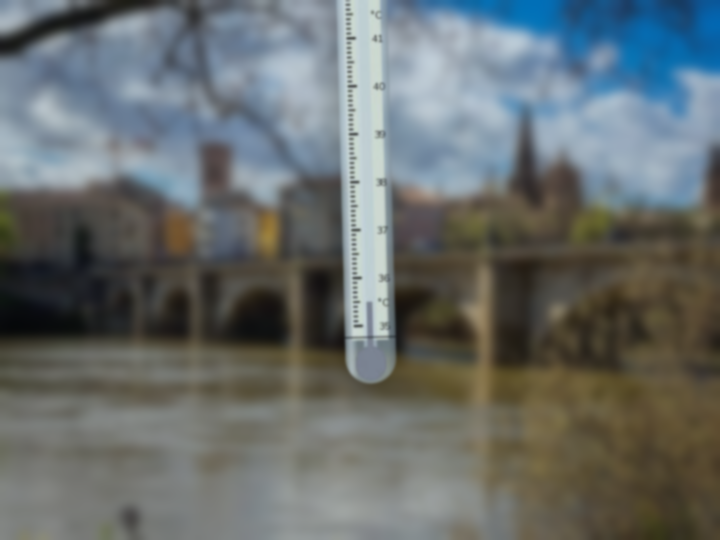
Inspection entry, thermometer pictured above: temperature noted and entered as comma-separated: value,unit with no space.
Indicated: 35.5,°C
